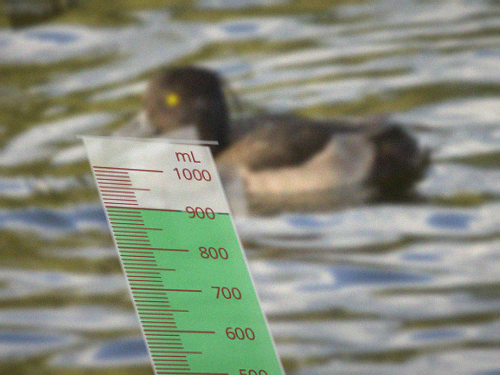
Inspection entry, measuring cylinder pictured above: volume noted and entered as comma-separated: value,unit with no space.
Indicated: 900,mL
